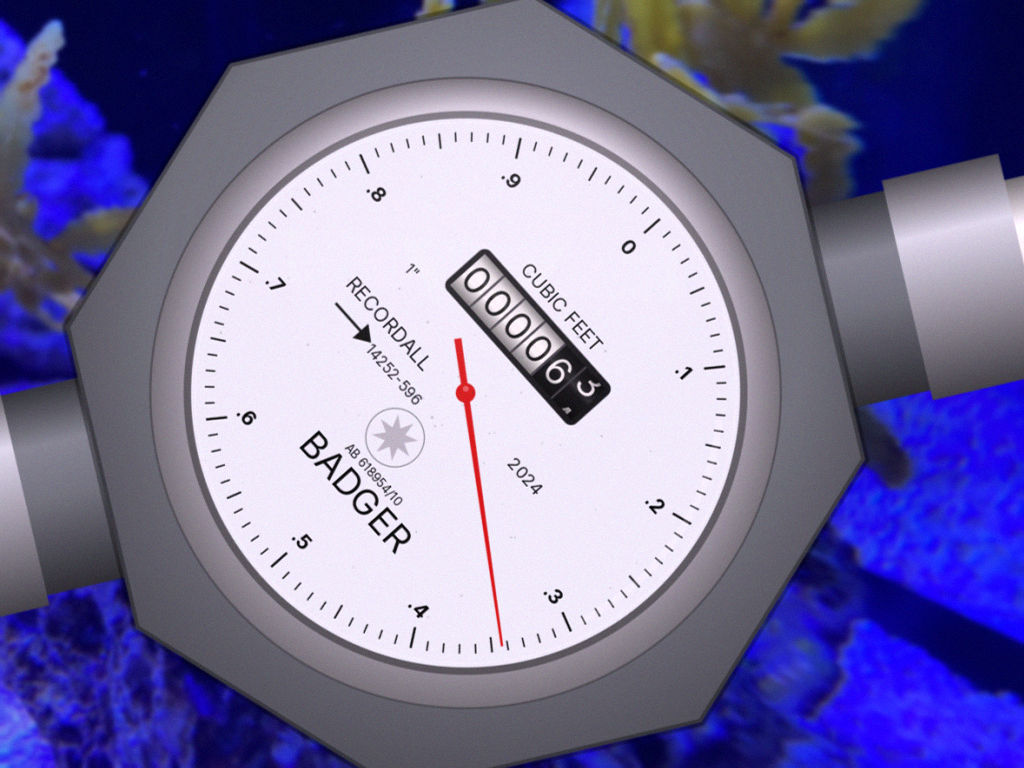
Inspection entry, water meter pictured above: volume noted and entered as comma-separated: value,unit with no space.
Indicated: 63.34,ft³
